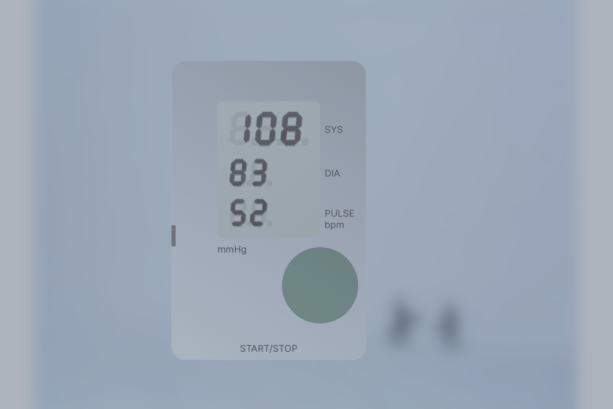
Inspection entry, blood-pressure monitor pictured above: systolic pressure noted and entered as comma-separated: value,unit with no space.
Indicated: 108,mmHg
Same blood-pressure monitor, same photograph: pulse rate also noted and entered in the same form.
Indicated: 52,bpm
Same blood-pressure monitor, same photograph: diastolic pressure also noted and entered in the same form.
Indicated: 83,mmHg
